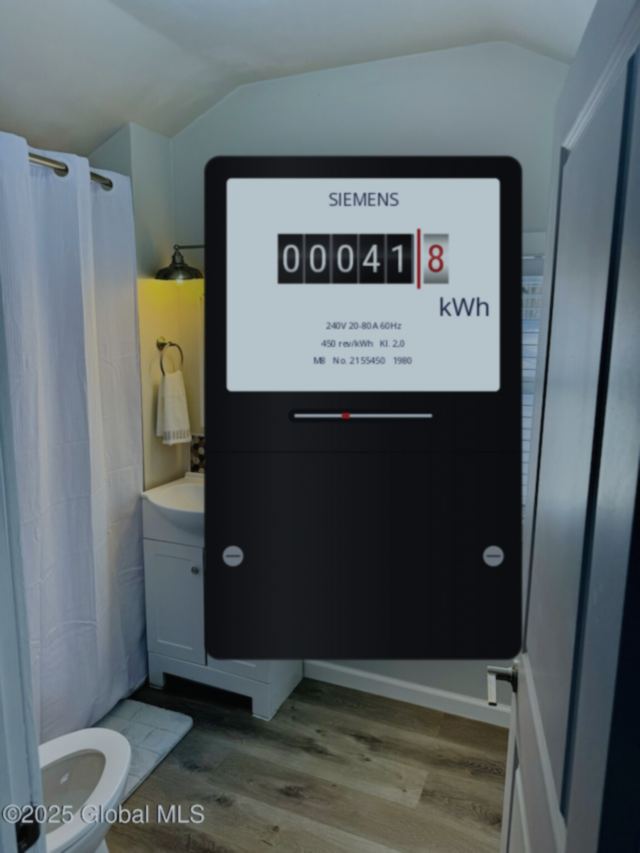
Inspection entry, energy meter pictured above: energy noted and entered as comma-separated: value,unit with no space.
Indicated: 41.8,kWh
